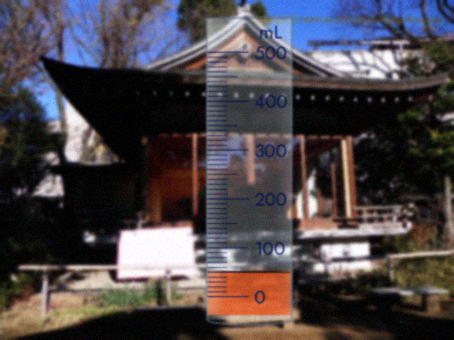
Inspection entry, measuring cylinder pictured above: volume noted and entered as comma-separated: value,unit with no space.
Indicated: 50,mL
